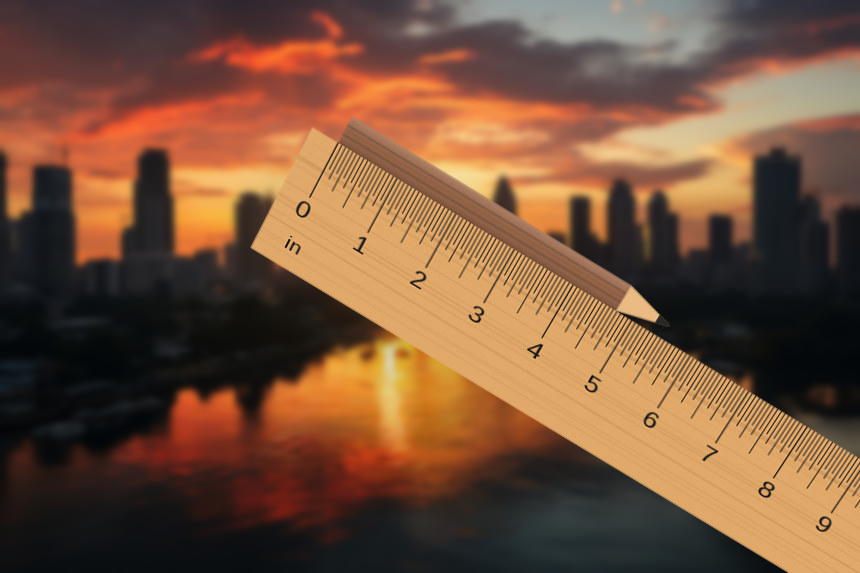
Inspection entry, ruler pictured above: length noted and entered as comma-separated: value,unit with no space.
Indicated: 5.5,in
